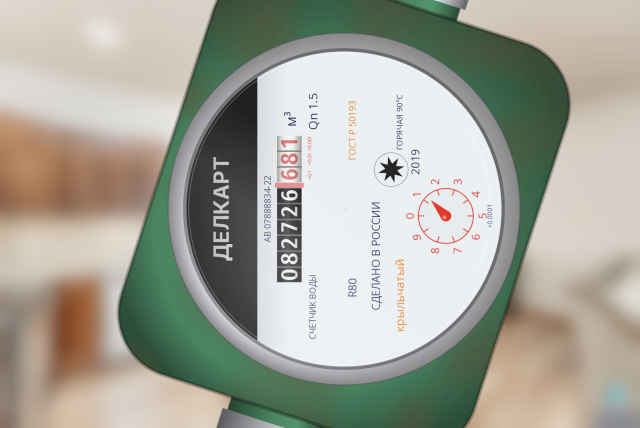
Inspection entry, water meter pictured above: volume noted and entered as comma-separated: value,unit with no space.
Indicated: 82726.6811,m³
